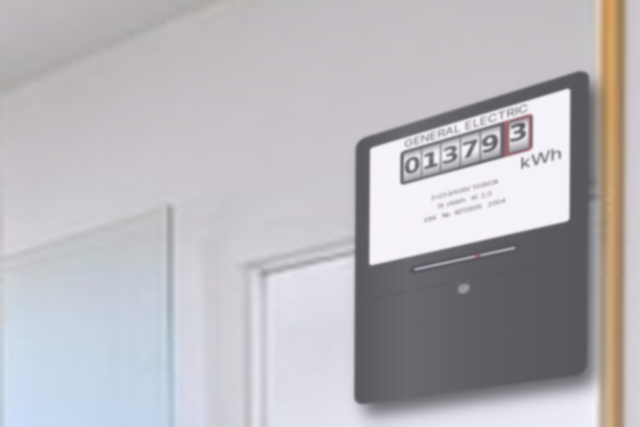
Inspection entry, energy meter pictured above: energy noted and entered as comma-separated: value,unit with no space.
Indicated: 1379.3,kWh
